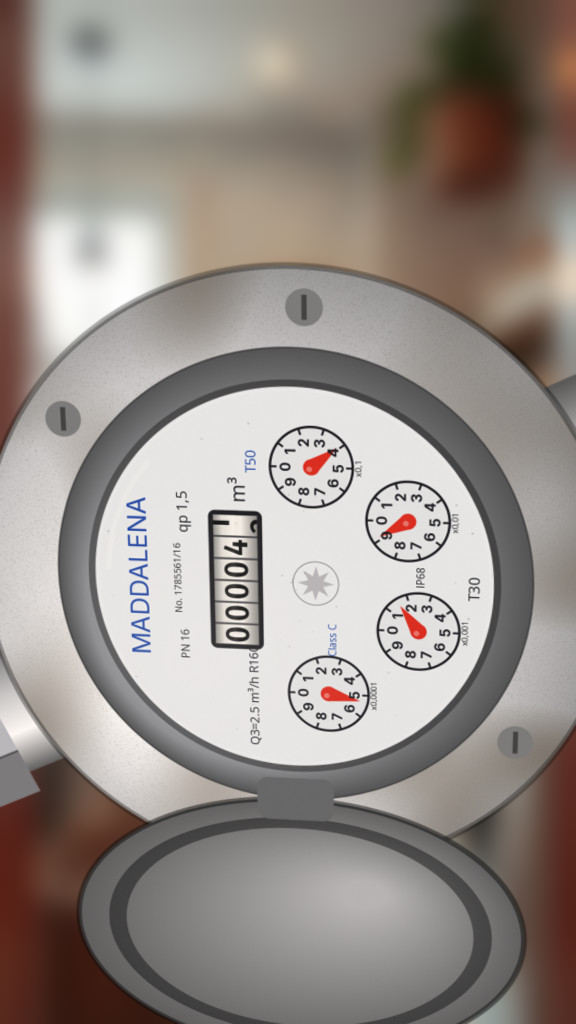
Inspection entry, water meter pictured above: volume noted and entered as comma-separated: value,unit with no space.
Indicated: 41.3915,m³
